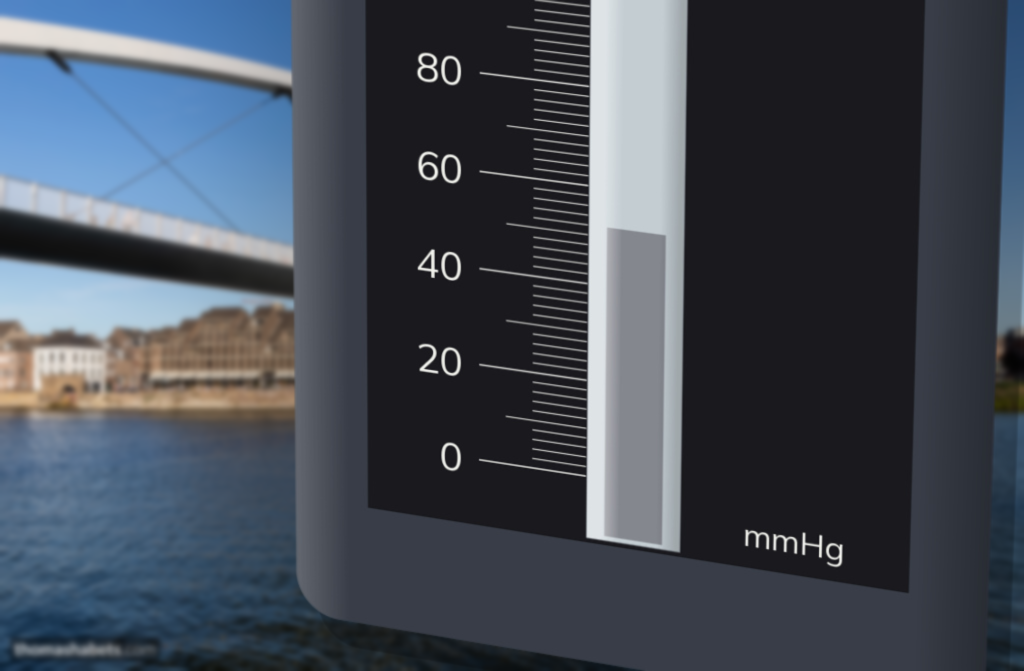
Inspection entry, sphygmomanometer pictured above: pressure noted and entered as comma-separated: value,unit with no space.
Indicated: 52,mmHg
